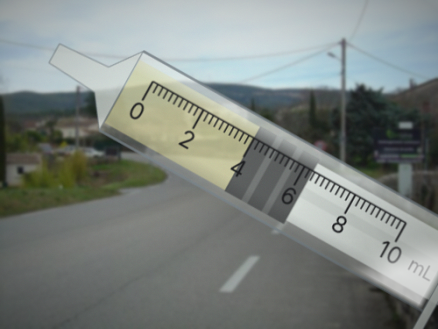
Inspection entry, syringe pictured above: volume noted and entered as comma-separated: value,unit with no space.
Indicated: 4,mL
